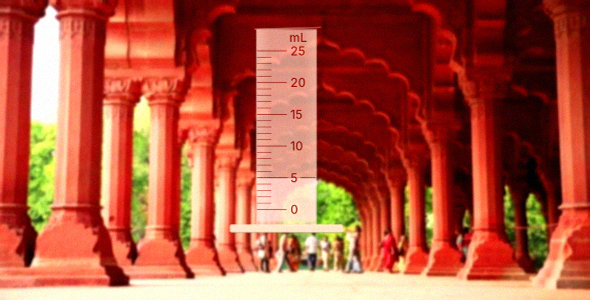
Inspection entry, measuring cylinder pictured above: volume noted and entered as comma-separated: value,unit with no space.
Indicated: 5,mL
